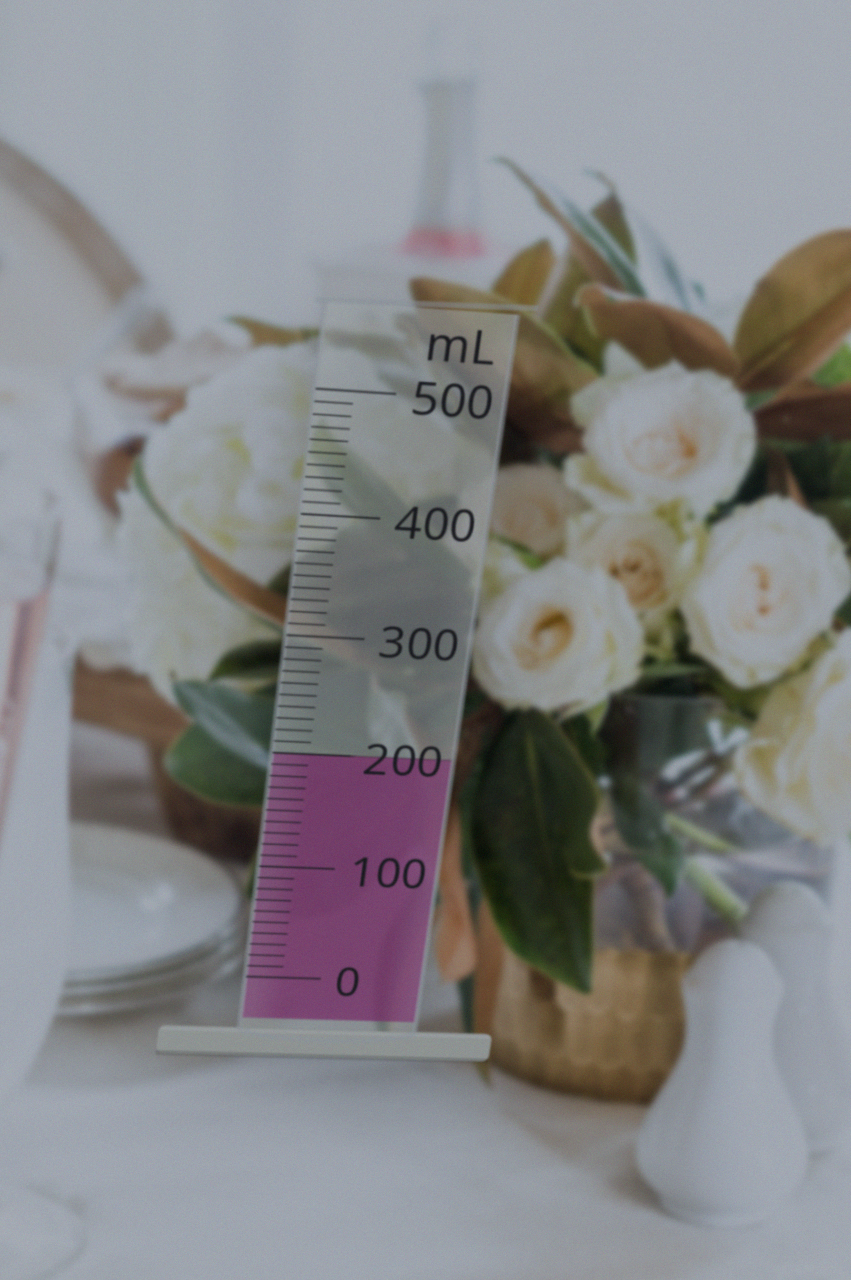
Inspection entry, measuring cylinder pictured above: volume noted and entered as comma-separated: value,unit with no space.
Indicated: 200,mL
